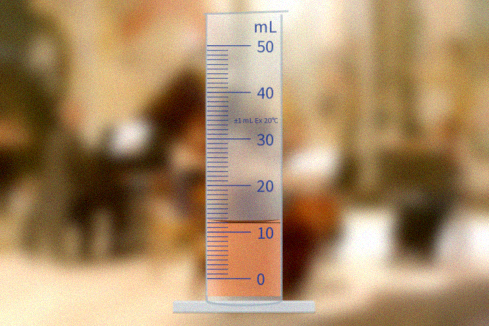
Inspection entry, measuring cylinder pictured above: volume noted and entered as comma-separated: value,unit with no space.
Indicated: 12,mL
